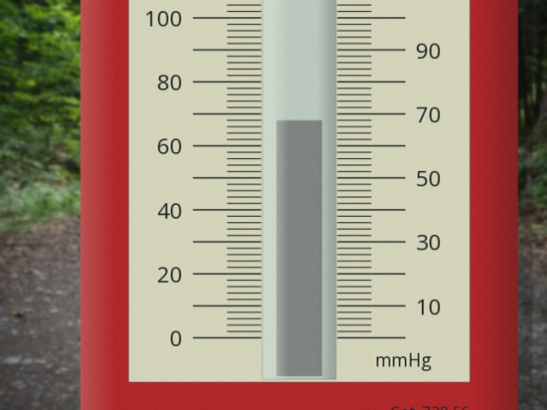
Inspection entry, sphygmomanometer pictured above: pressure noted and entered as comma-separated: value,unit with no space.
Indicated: 68,mmHg
